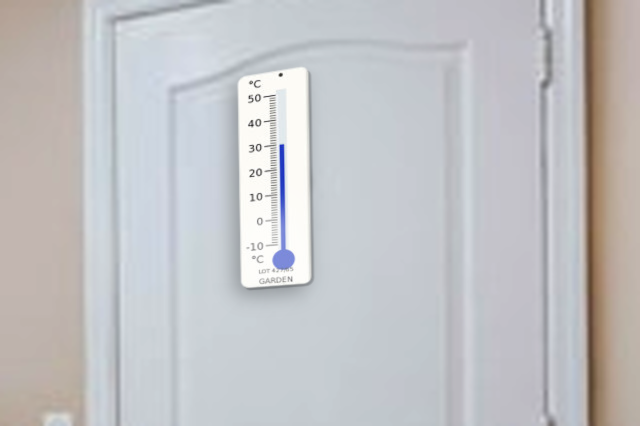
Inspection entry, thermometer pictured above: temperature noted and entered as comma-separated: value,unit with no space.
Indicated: 30,°C
